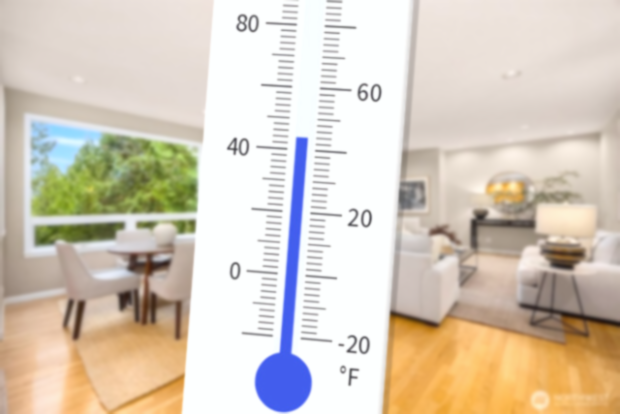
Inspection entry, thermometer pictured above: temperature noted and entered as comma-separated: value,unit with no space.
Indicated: 44,°F
